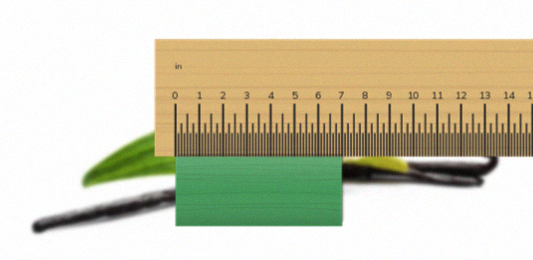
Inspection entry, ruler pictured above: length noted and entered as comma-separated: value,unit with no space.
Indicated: 7,in
